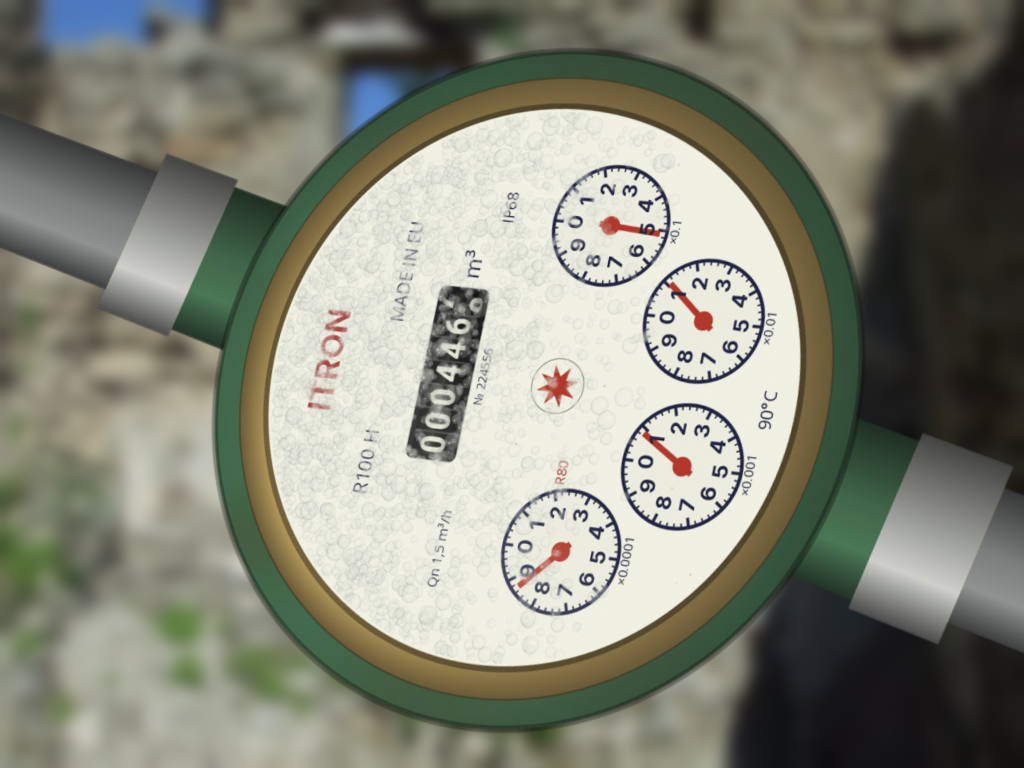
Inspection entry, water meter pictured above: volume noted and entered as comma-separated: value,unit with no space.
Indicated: 4467.5108,m³
